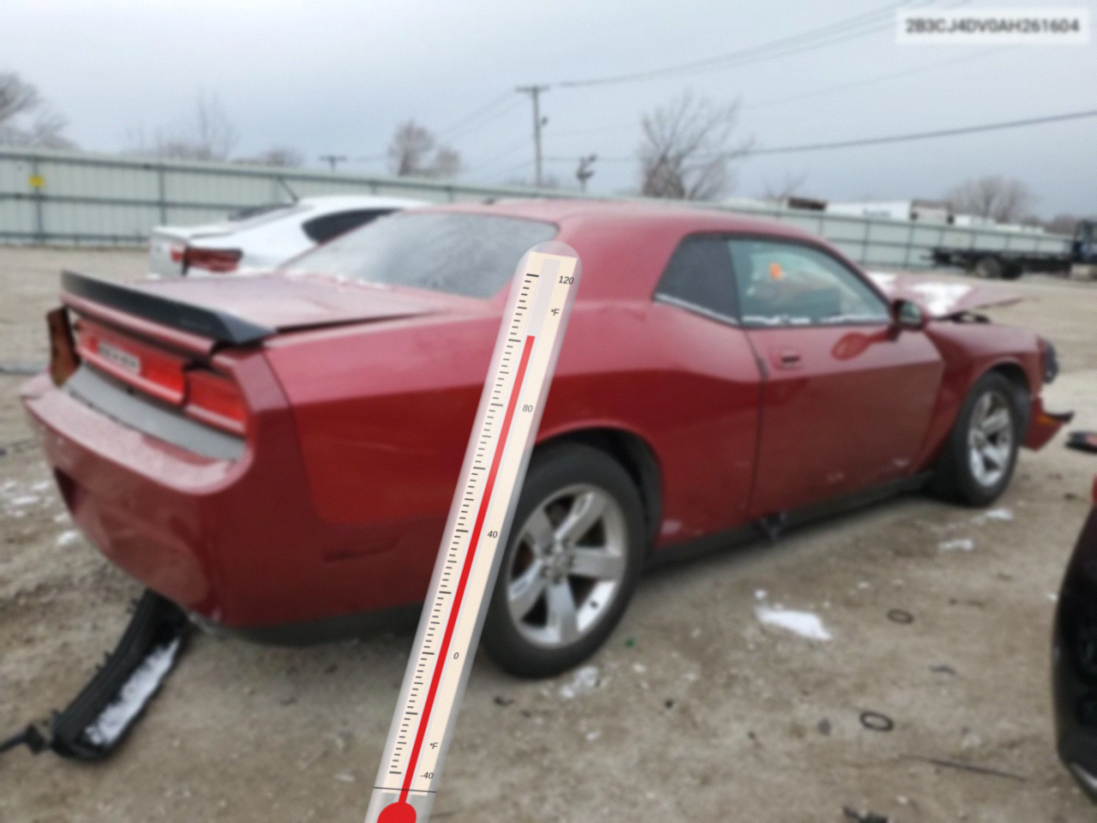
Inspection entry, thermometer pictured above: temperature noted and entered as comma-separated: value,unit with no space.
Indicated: 102,°F
